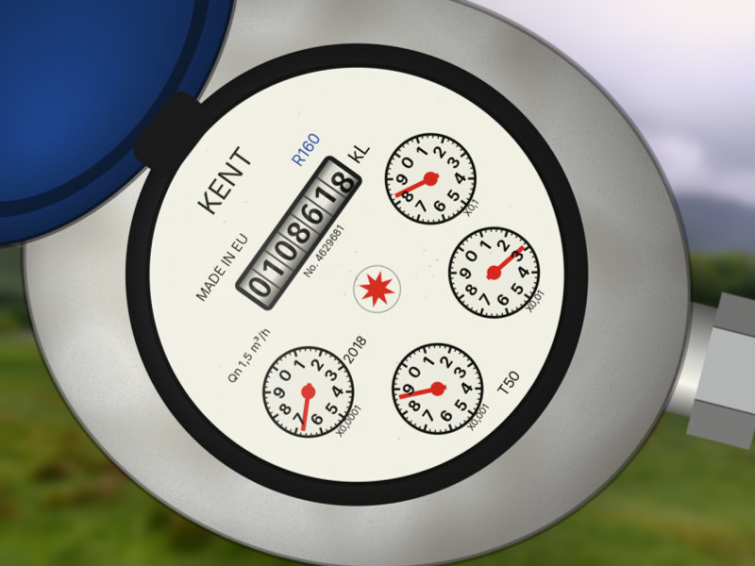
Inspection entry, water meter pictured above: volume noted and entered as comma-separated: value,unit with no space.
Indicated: 108617.8286,kL
